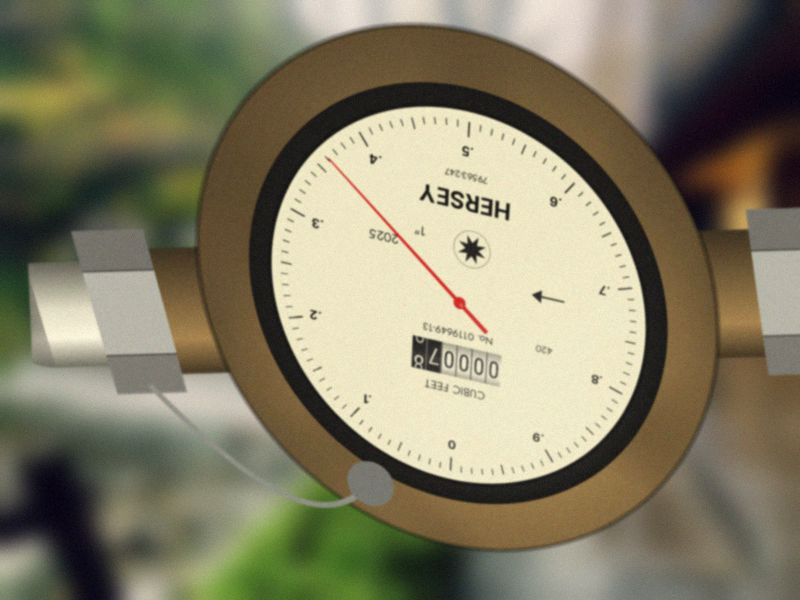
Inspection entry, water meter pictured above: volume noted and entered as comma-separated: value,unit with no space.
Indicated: 78.36,ft³
